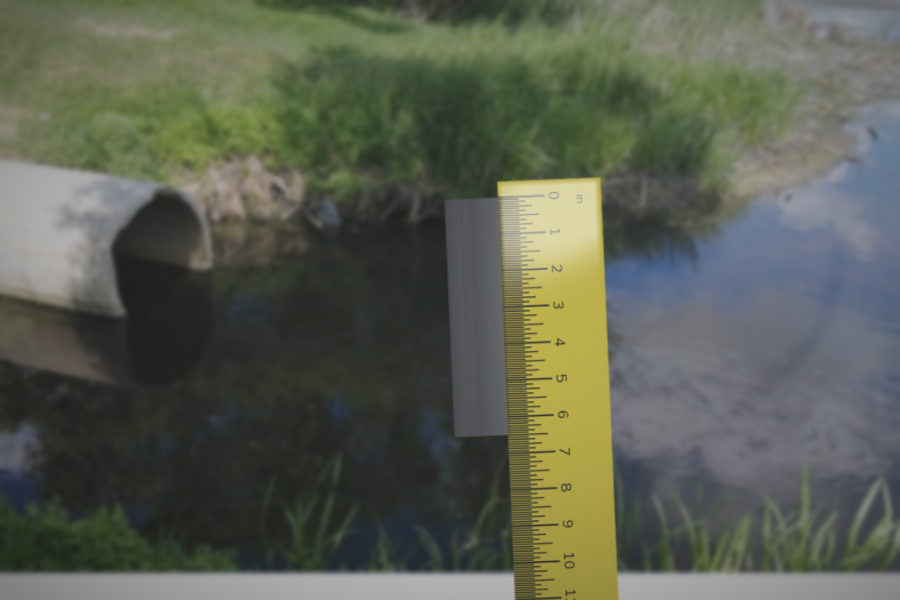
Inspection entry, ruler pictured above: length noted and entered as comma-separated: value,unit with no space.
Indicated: 6.5,in
